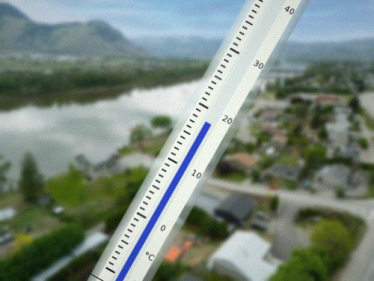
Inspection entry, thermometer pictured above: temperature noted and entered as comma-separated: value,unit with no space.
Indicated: 18,°C
